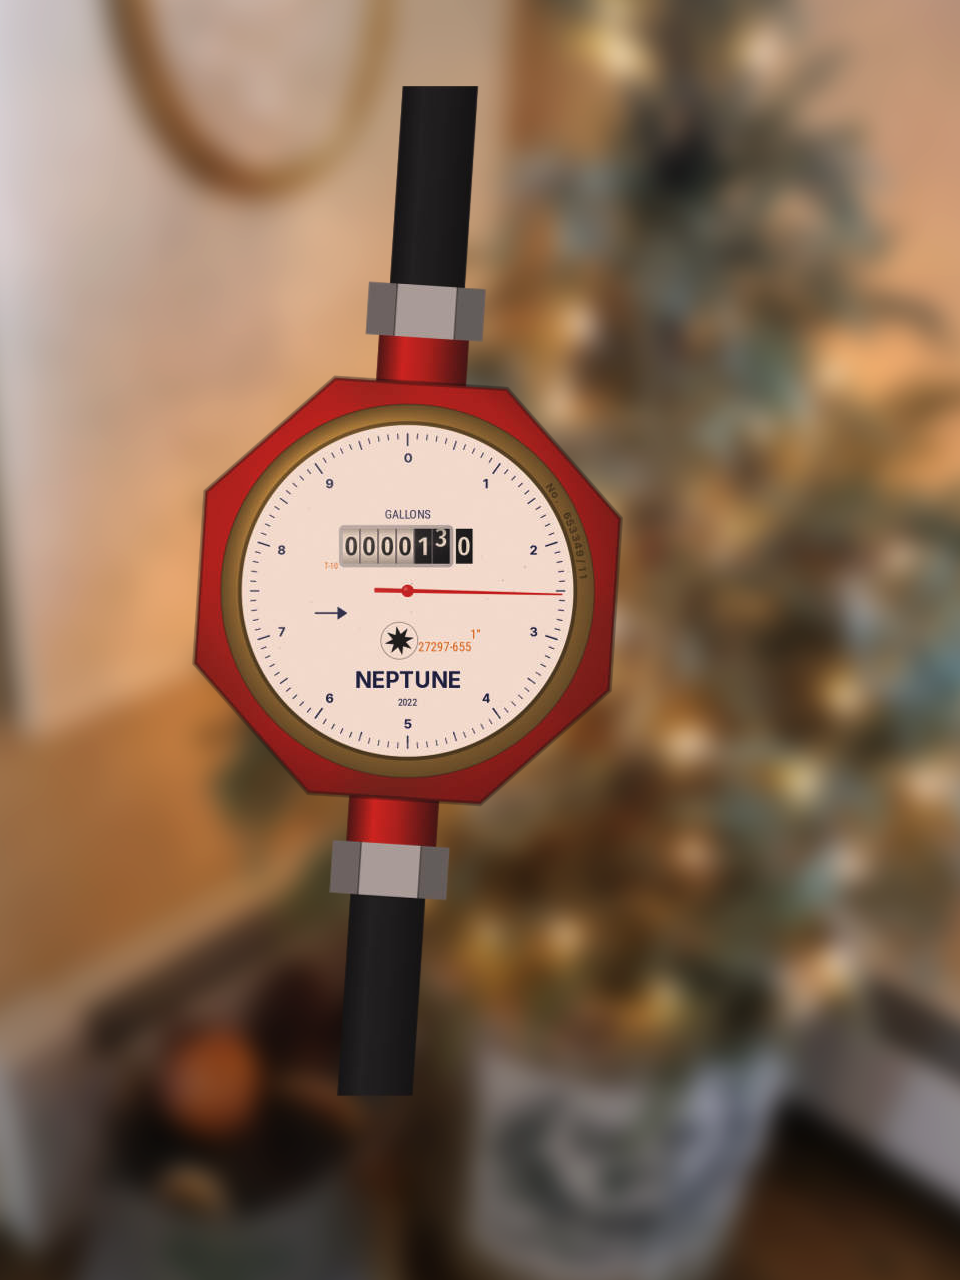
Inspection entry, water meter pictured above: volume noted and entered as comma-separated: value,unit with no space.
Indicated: 132.5,gal
